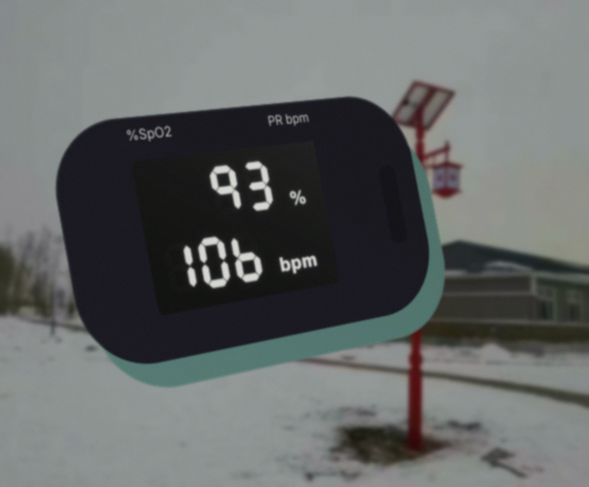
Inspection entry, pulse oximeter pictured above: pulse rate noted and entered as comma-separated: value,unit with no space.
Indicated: 106,bpm
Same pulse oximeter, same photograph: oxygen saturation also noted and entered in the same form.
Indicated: 93,%
